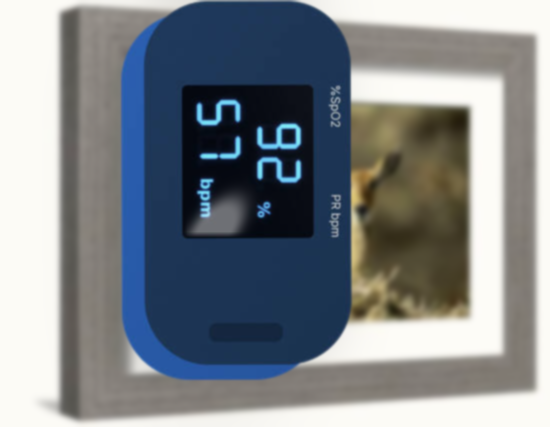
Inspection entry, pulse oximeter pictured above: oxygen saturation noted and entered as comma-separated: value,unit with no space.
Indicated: 92,%
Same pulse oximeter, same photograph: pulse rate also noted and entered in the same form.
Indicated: 57,bpm
